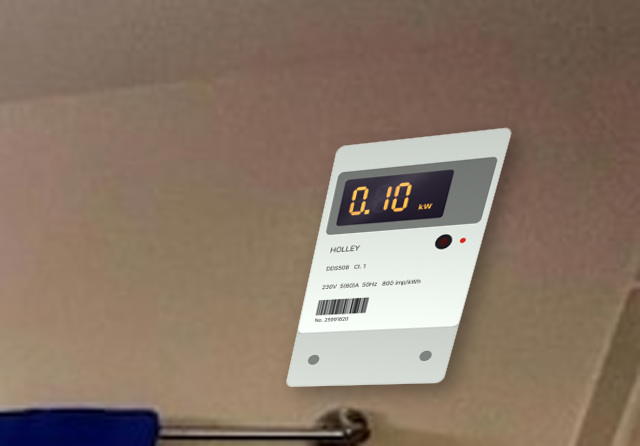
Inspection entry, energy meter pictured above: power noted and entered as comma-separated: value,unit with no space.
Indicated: 0.10,kW
